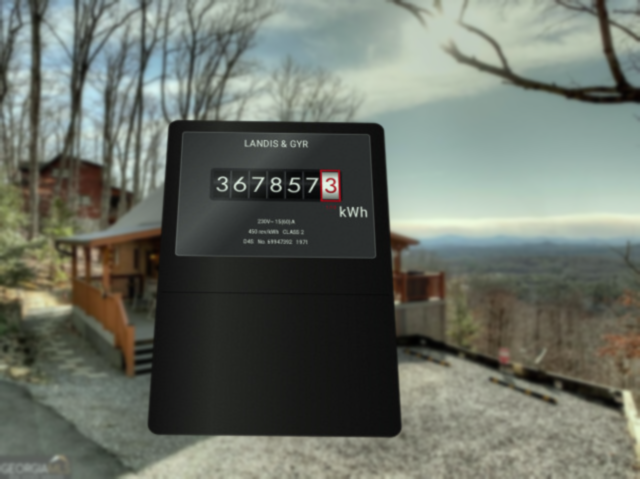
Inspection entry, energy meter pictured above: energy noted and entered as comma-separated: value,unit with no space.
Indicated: 367857.3,kWh
